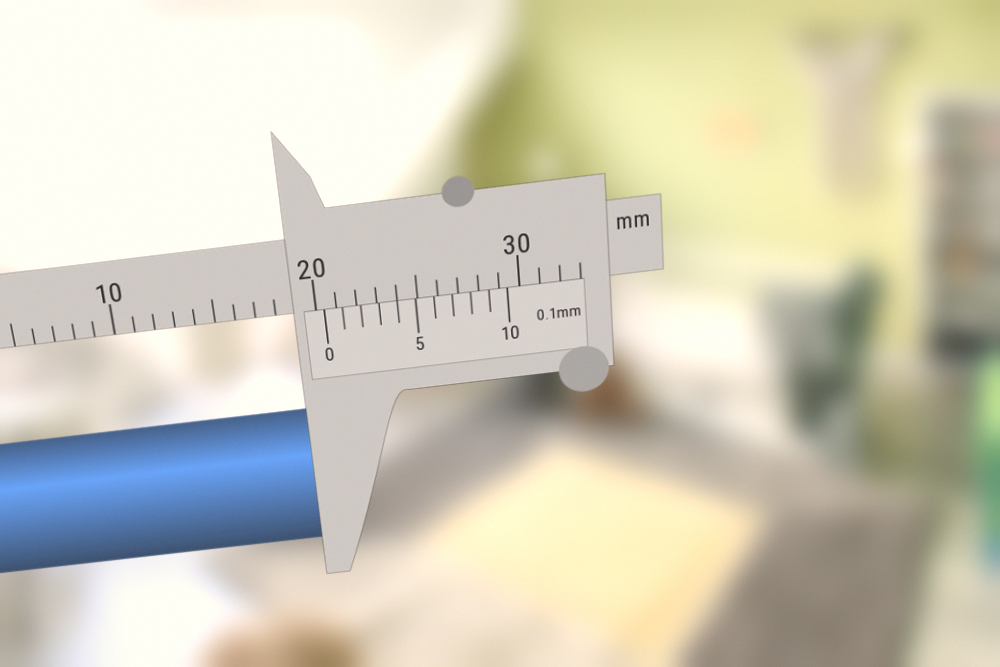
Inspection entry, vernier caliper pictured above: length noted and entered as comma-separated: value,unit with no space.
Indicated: 20.4,mm
